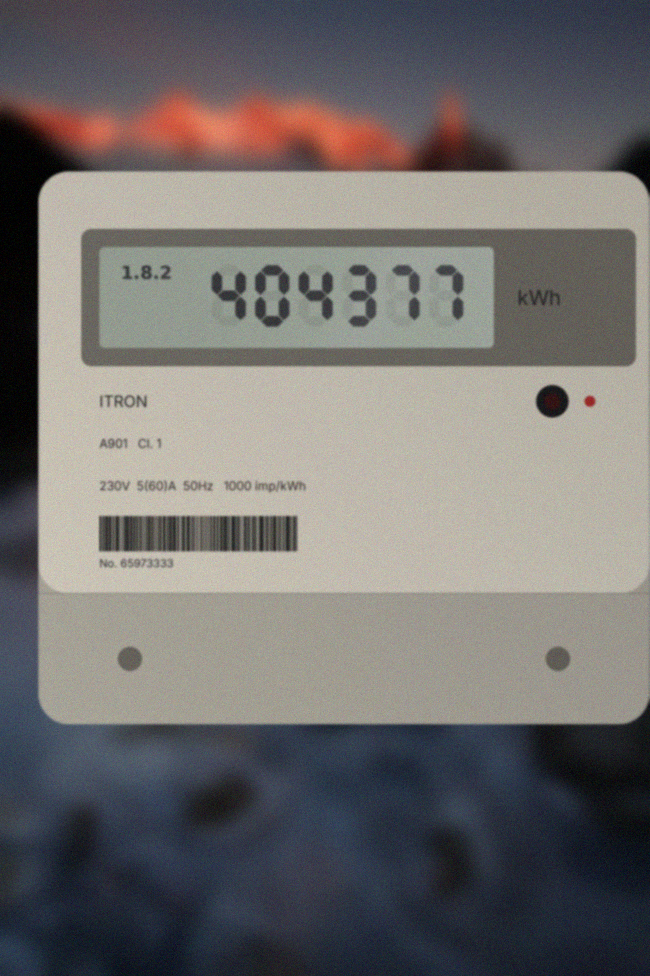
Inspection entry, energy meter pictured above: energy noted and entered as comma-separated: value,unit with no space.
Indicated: 404377,kWh
